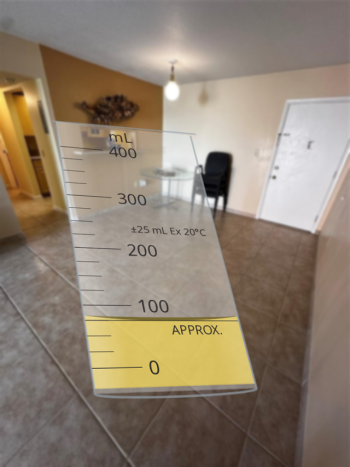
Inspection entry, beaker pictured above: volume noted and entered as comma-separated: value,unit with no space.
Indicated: 75,mL
